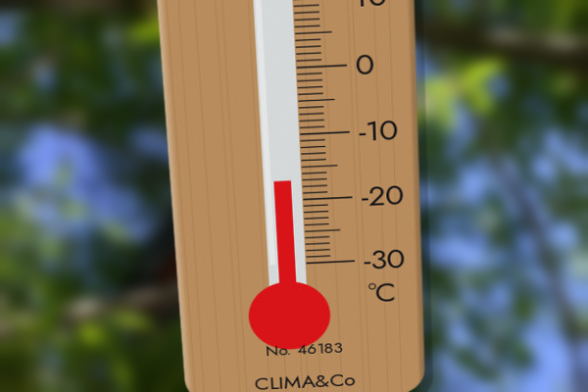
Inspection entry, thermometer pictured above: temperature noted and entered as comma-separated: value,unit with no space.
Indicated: -17,°C
